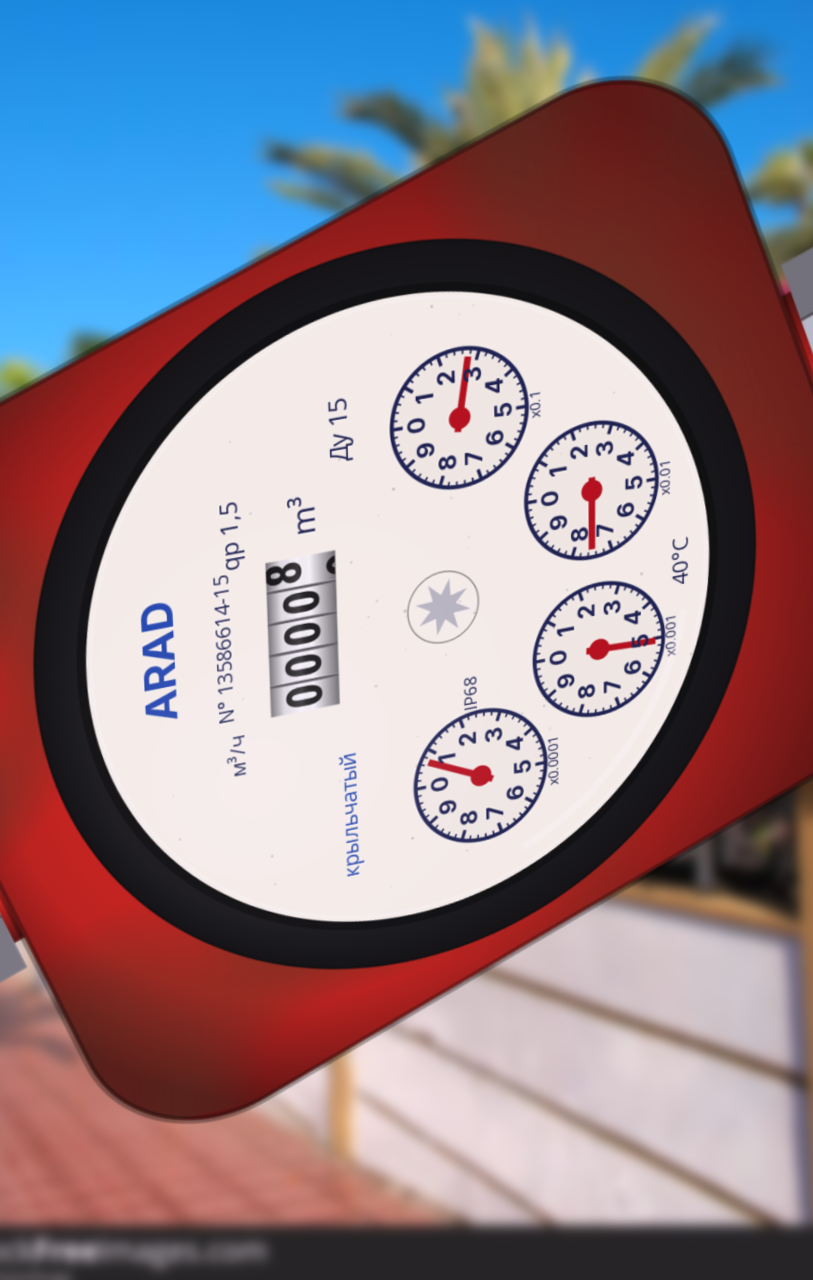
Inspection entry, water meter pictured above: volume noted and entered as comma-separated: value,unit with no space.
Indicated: 8.2750,m³
